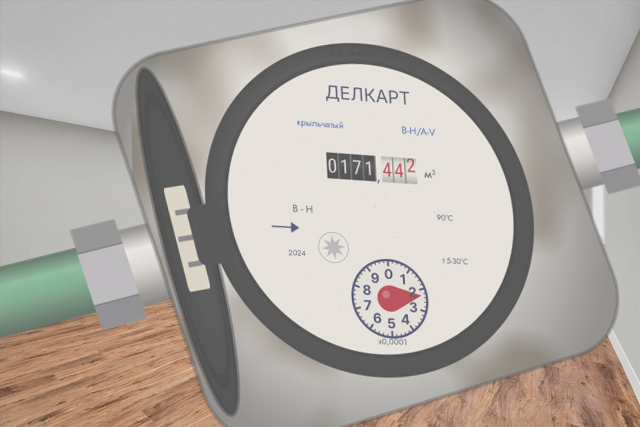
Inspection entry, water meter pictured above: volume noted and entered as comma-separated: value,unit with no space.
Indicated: 171.4422,m³
